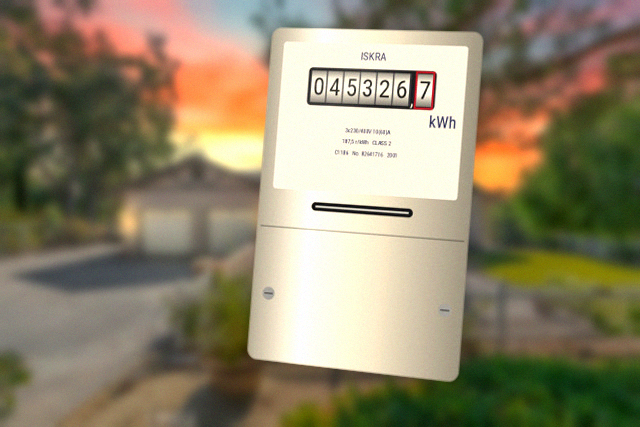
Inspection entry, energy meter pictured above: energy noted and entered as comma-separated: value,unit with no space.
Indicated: 45326.7,kWh
